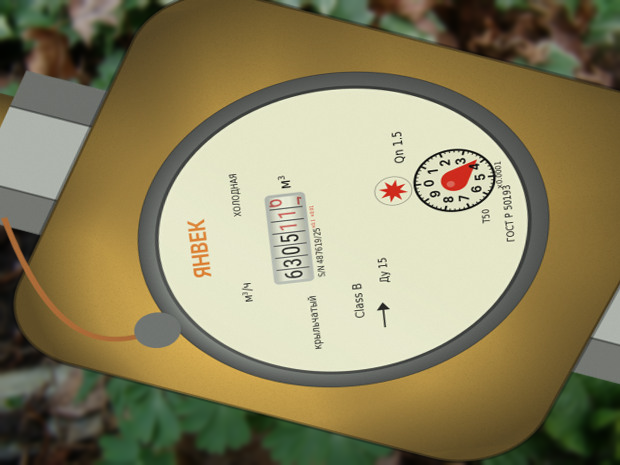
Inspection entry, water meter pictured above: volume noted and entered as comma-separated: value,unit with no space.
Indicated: 6305.1163,m³
